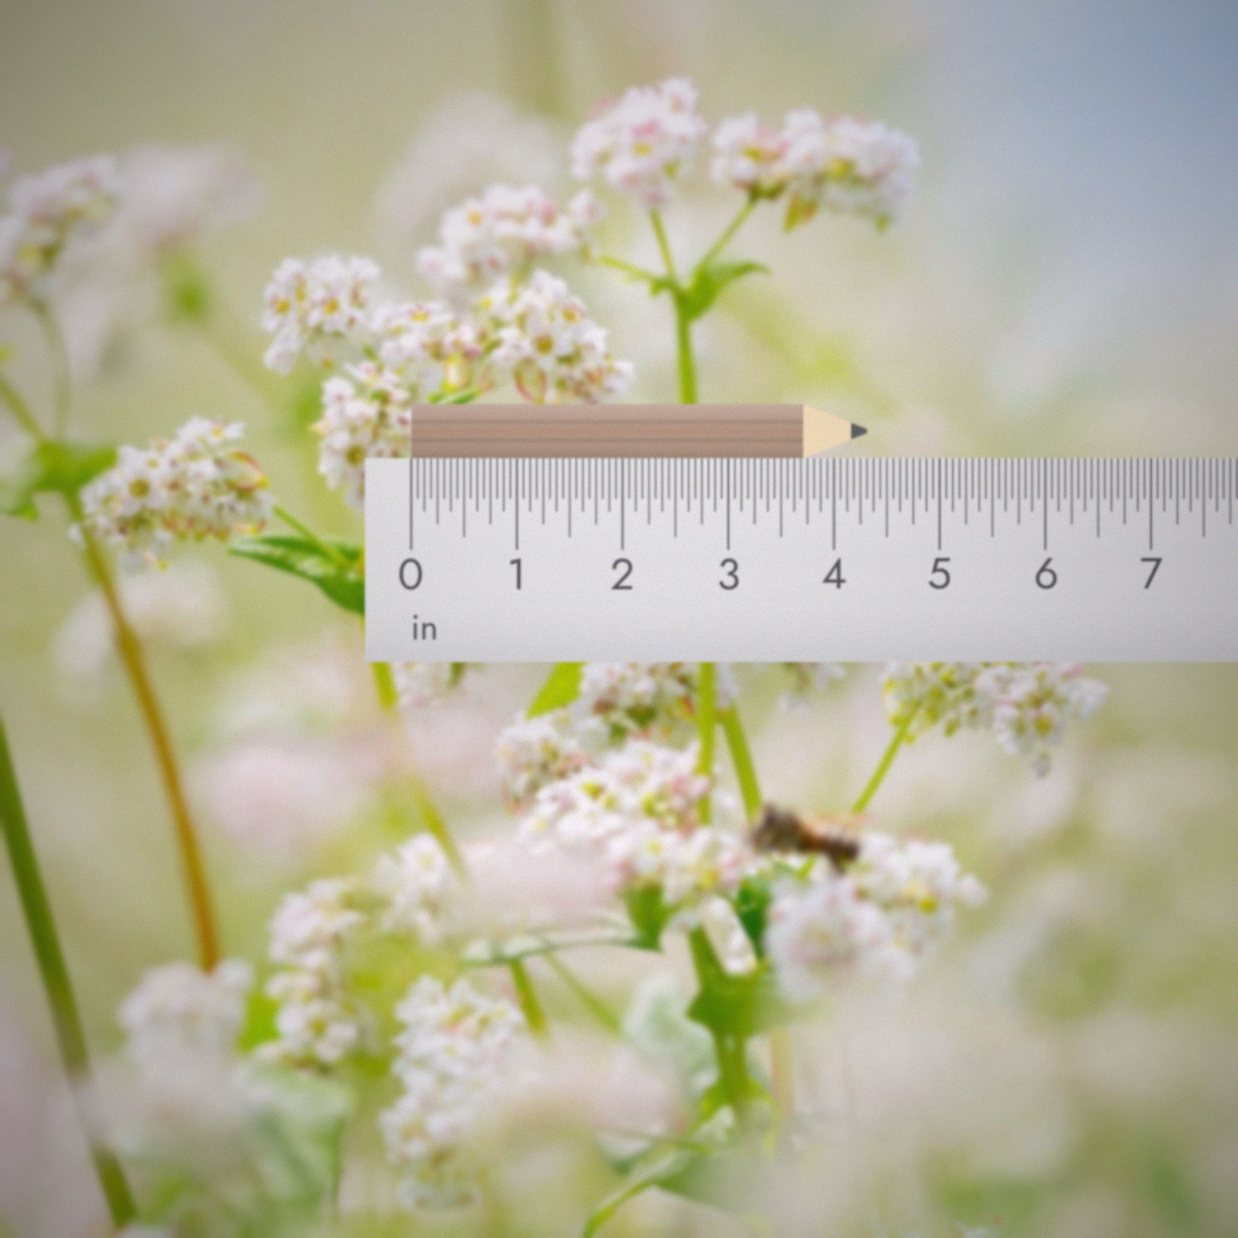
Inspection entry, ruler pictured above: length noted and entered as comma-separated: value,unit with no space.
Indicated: 4.3125,in
